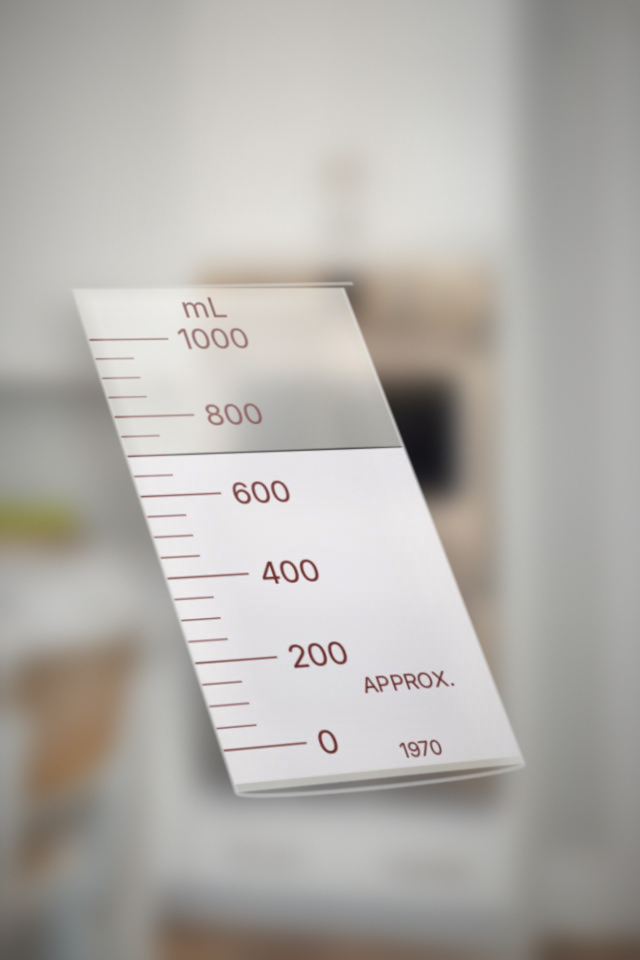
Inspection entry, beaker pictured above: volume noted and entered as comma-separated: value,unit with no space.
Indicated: 700,mL
